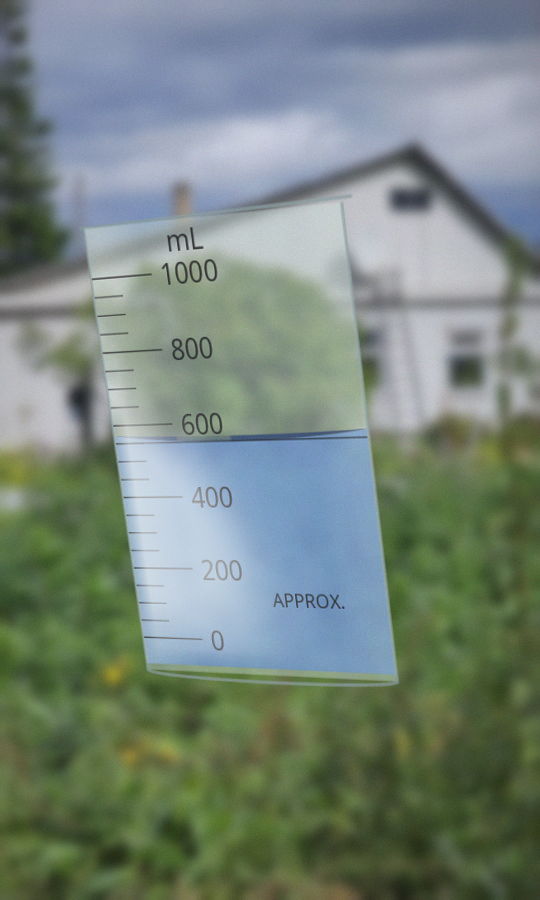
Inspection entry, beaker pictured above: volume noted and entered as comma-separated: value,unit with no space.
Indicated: 550,mL
